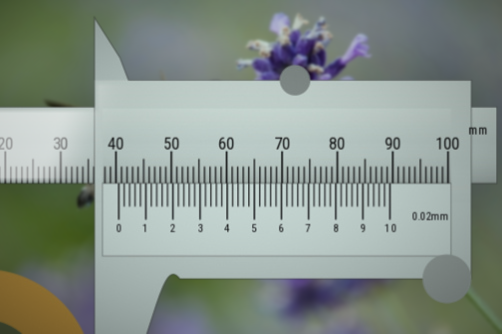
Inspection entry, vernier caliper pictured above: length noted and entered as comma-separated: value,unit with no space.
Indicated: 40.5,mm
